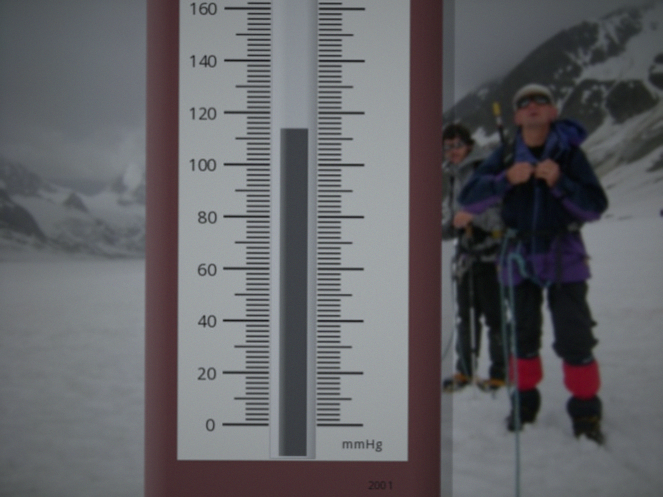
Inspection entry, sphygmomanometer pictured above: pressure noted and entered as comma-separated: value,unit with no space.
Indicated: 114,mmHg
